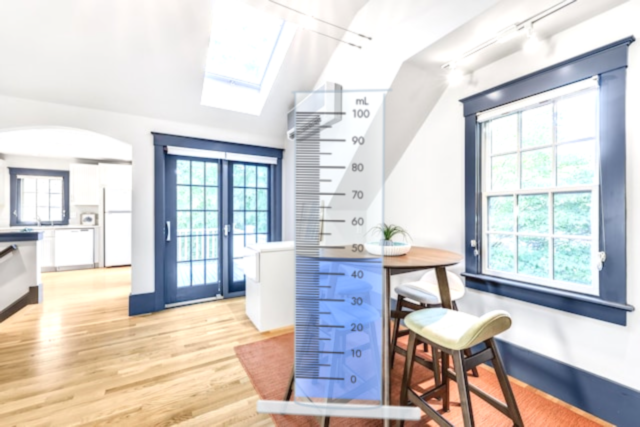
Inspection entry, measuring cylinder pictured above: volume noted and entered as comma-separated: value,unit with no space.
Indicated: 45,mL
